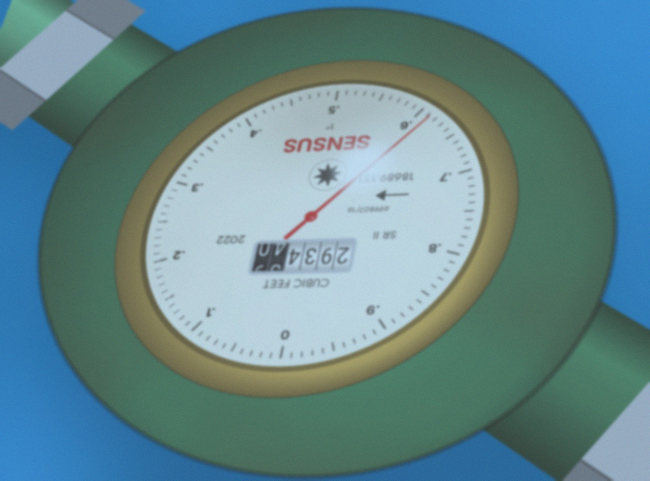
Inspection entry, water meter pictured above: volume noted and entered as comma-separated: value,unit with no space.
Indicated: 293439.61,ft³
